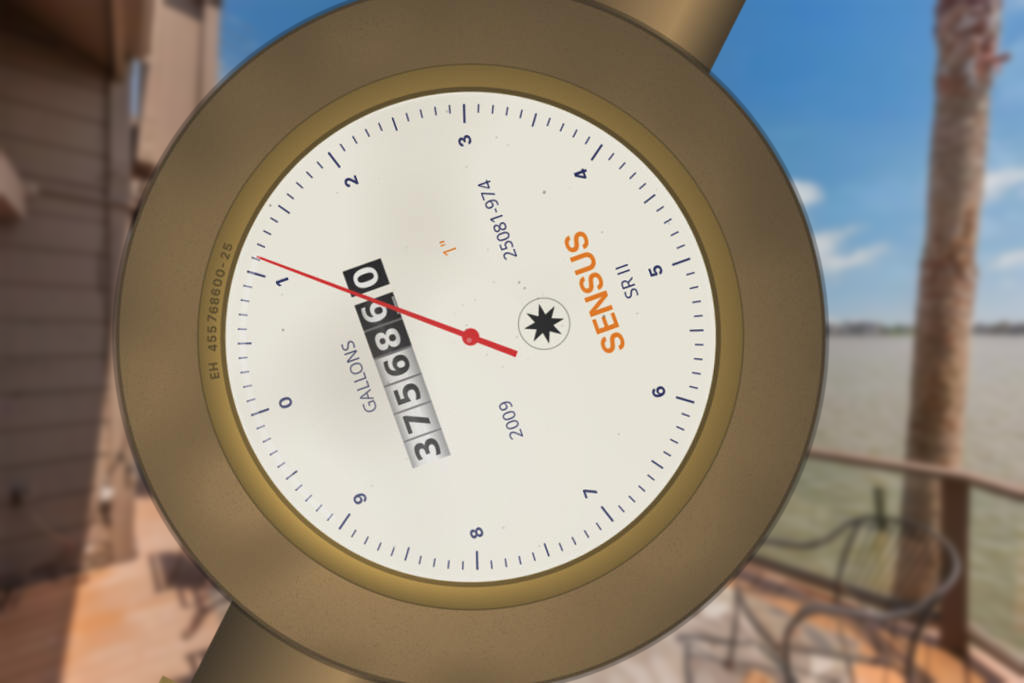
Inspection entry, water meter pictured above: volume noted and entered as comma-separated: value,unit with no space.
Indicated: 3756861.1,gal
